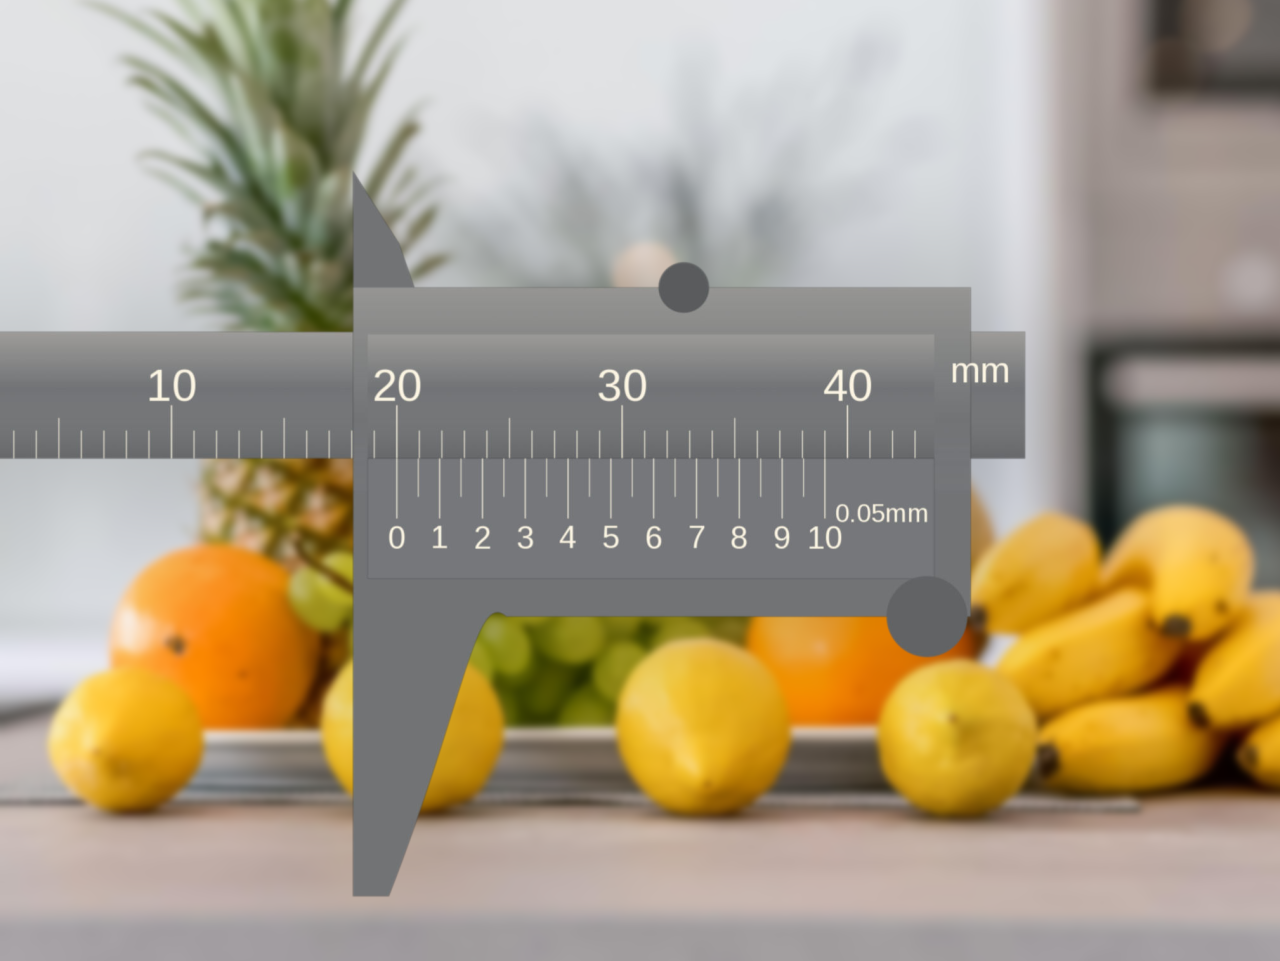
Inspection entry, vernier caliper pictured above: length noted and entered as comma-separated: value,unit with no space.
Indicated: 20.0,mm
